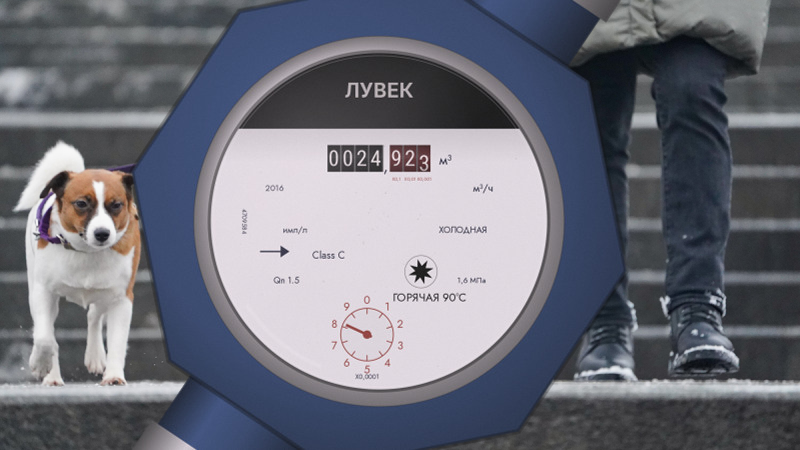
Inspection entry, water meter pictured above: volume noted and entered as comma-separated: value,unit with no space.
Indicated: 24.9228,m³
